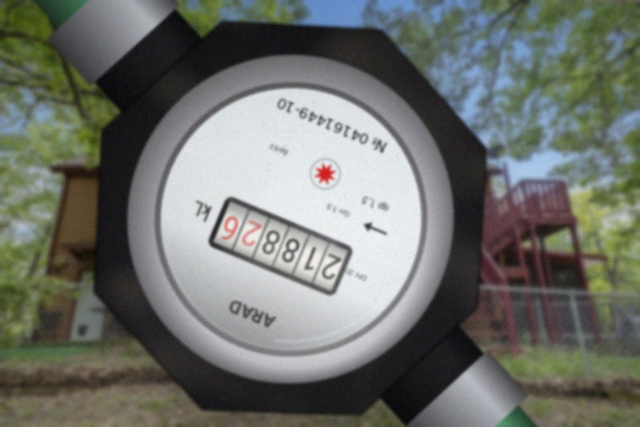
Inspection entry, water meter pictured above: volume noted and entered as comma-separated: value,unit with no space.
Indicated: 2188.26,kL
